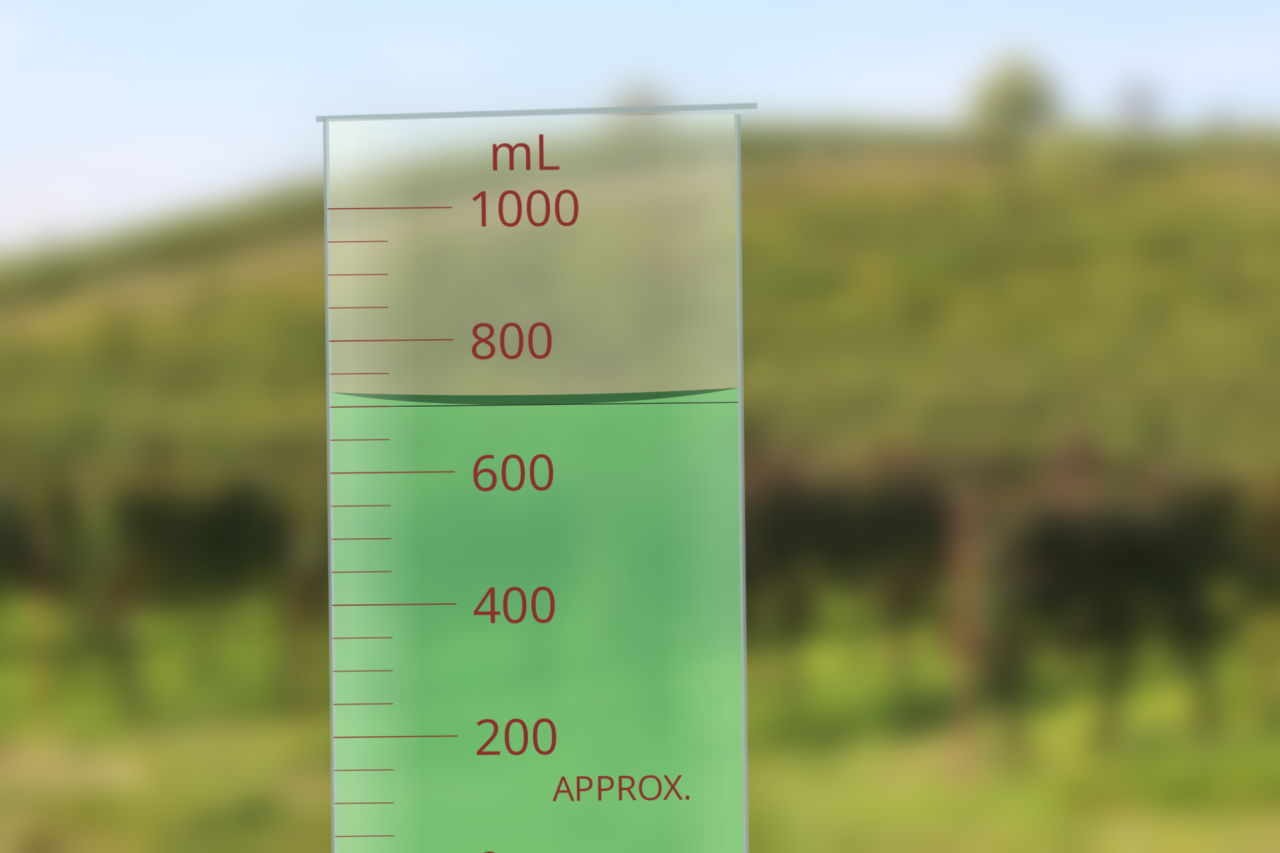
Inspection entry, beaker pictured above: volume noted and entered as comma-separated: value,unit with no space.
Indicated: 700,mL
